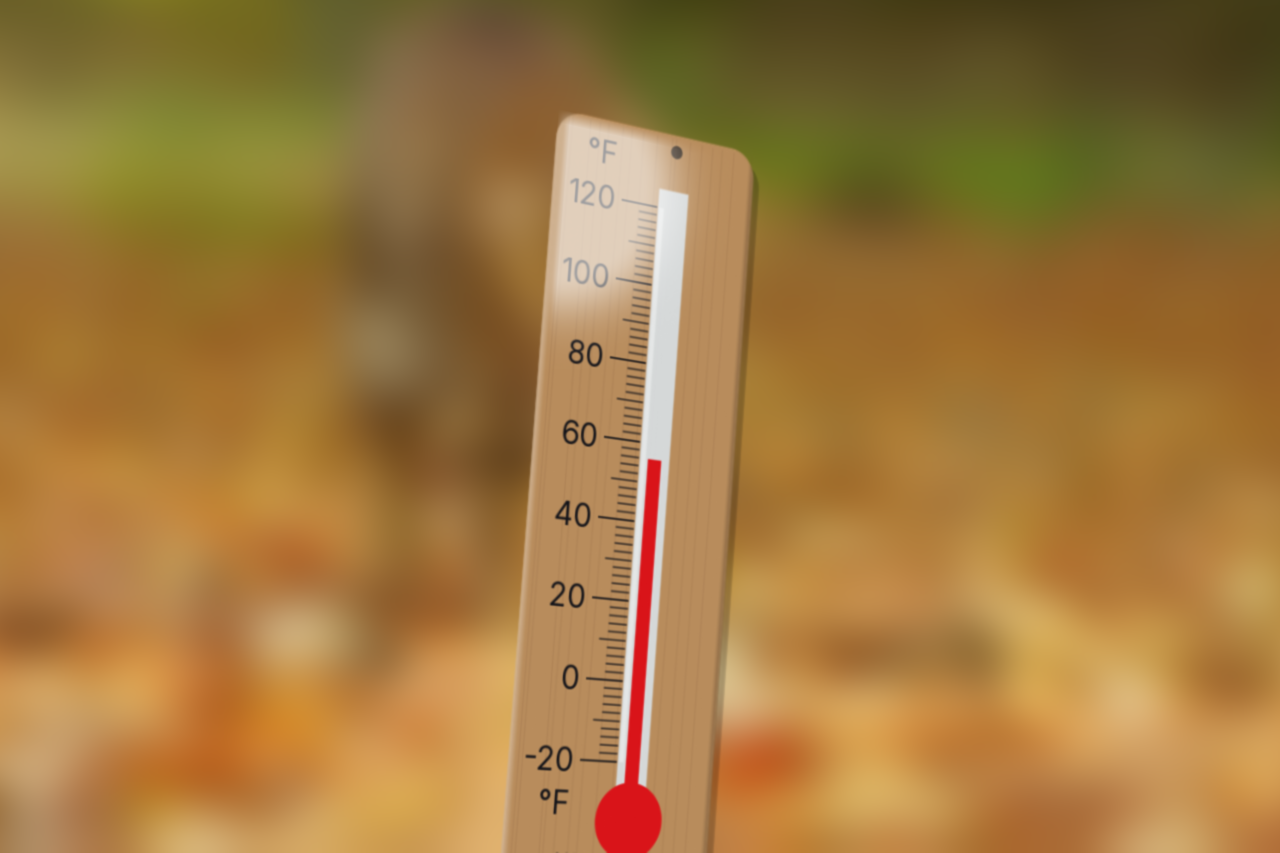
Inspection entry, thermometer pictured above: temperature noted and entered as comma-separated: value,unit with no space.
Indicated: 56,°F
